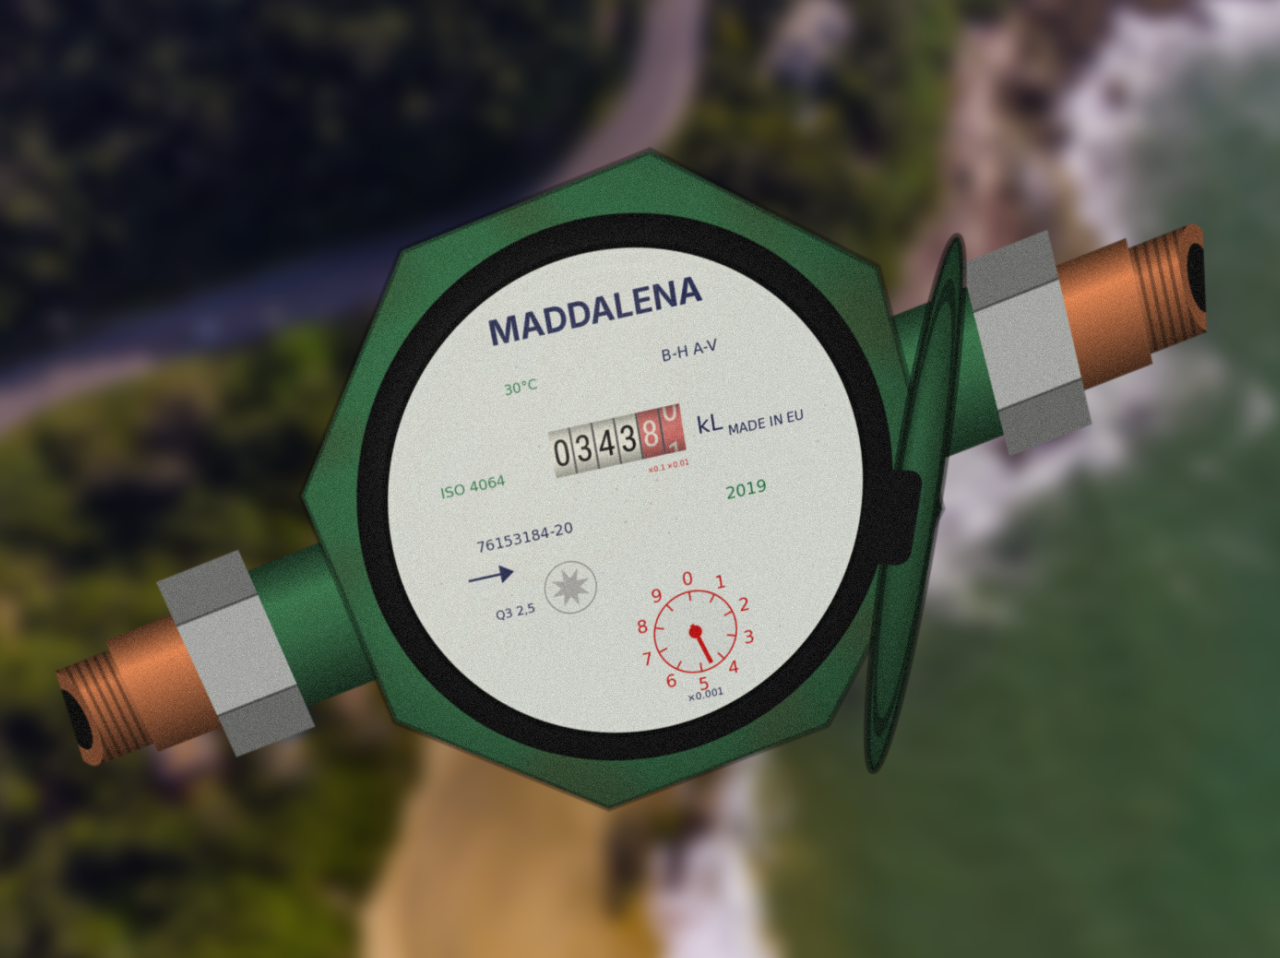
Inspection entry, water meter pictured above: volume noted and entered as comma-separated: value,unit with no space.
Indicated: 343.804,kL
